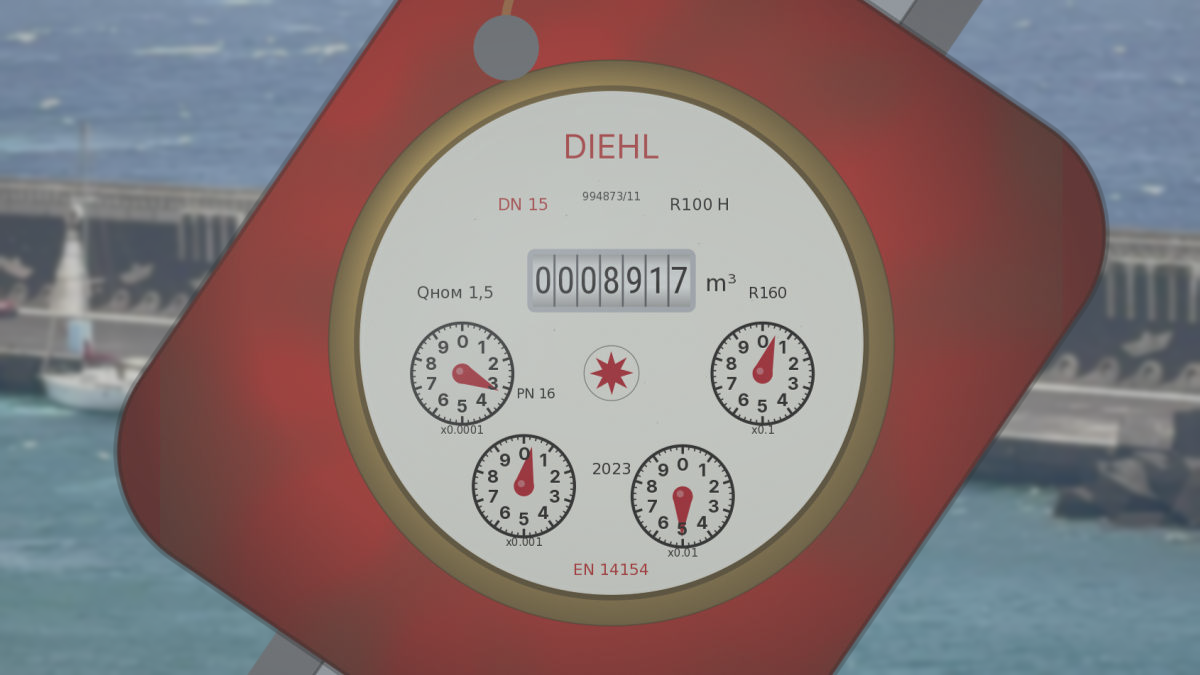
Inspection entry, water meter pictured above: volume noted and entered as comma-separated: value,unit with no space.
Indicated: 8917.0503,m³
